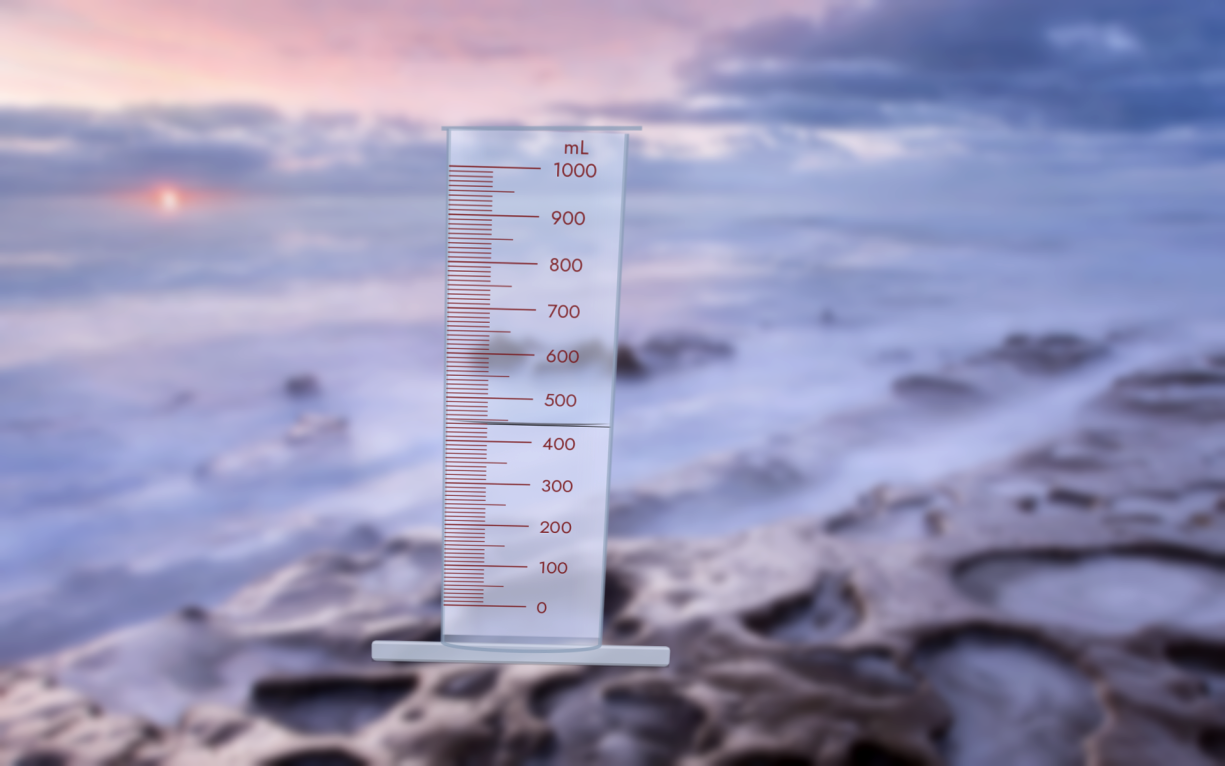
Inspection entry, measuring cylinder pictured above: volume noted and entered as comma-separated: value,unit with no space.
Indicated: 440,mL
